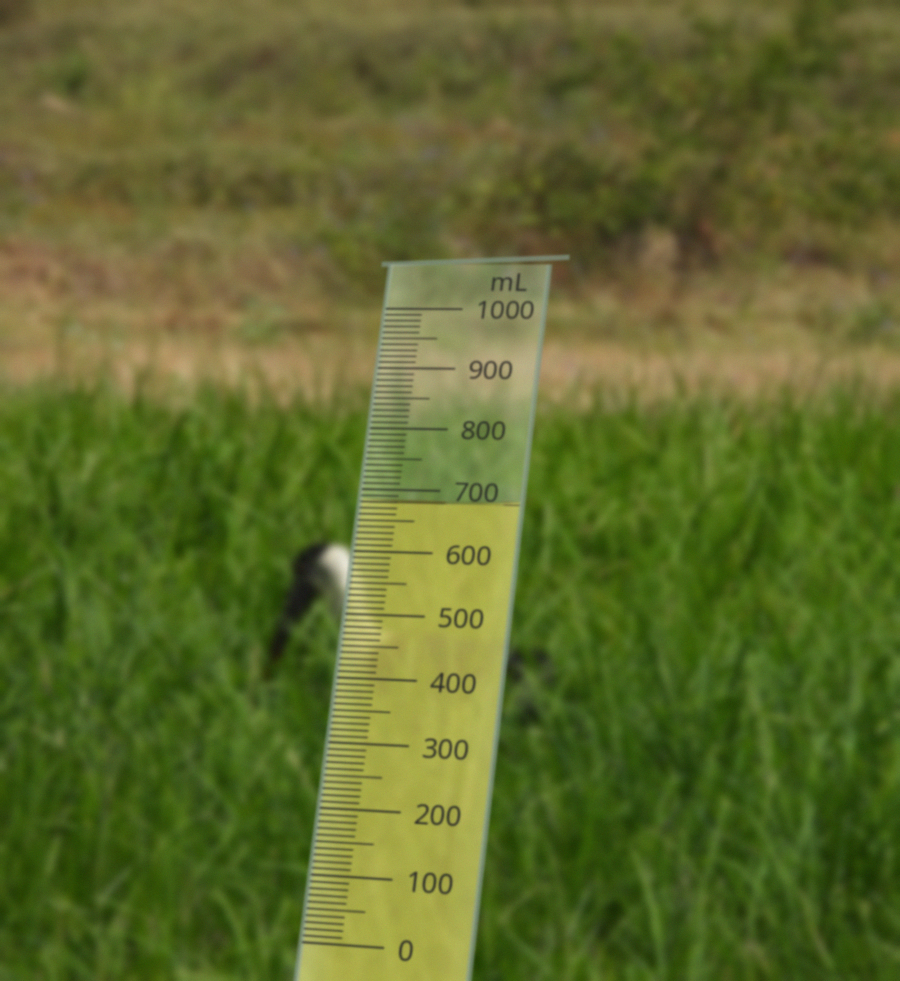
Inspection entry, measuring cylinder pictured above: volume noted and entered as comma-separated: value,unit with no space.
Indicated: 680,mL
